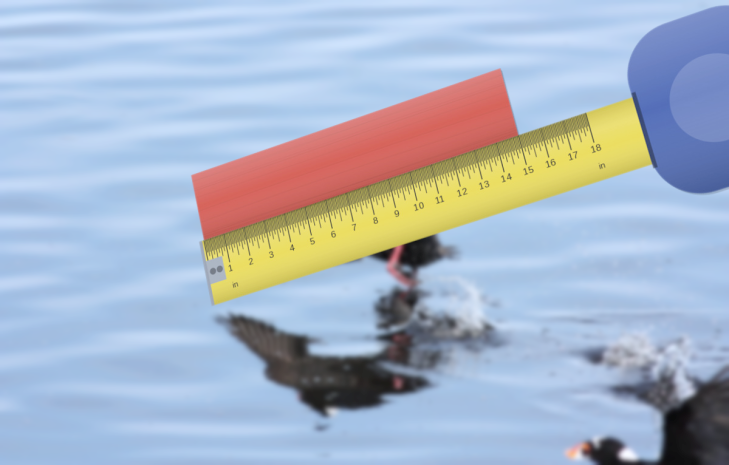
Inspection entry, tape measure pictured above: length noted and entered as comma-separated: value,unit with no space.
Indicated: 15,in
